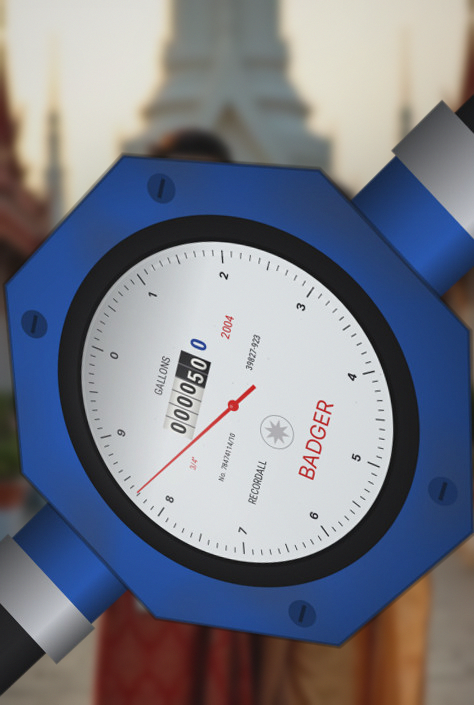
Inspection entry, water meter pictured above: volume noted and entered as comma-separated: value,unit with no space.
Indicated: 498.3,gal
